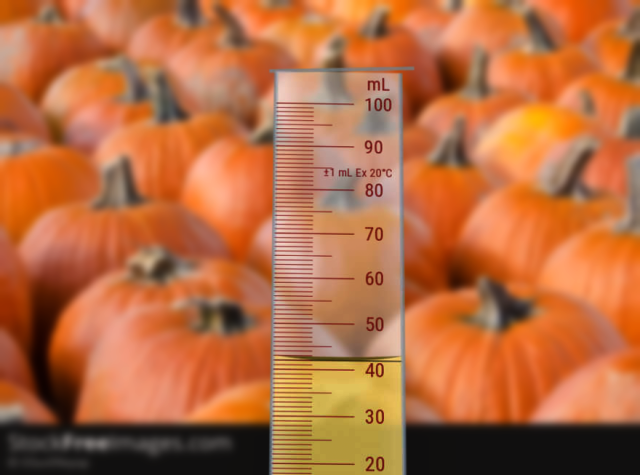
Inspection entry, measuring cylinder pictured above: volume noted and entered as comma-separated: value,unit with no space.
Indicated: 42,mL
